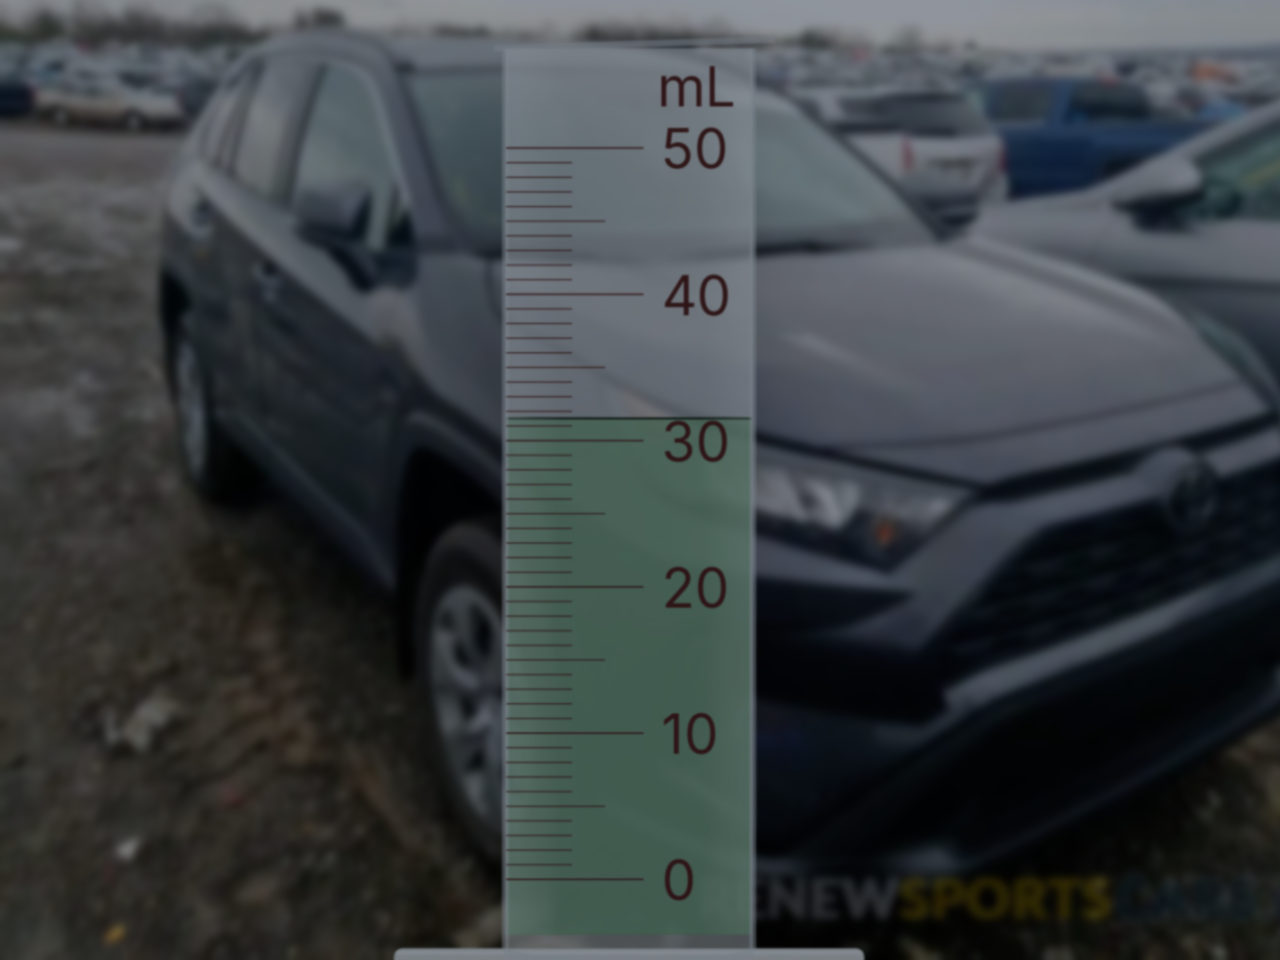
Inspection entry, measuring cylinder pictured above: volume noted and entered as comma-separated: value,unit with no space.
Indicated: 31.5,mL
